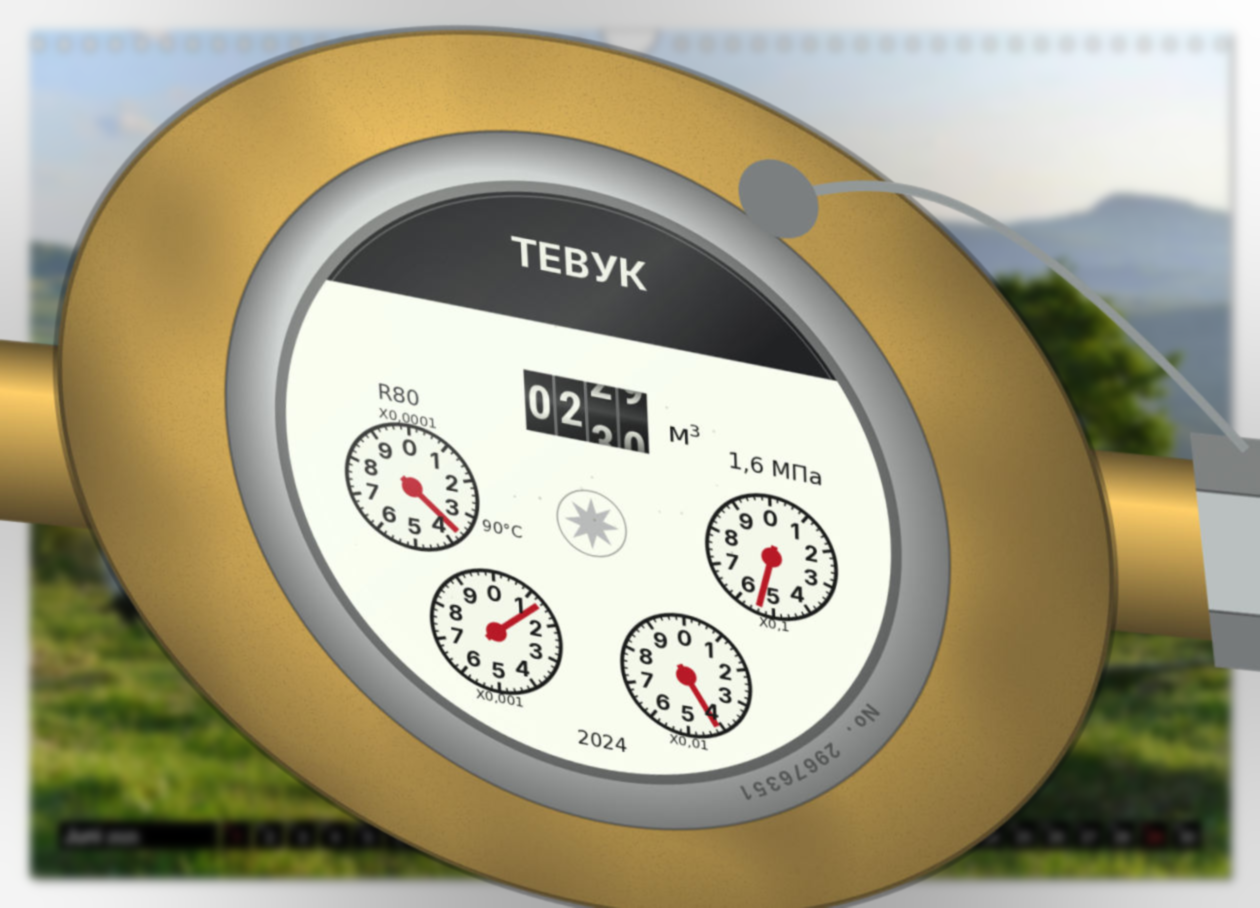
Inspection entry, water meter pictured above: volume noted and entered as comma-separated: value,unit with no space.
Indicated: 229.5413,m³
